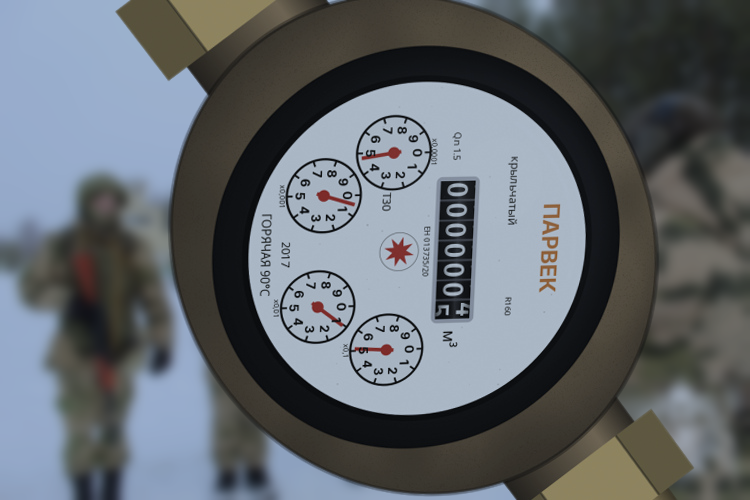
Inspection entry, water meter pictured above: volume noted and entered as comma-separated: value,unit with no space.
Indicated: 4.5104,m³
